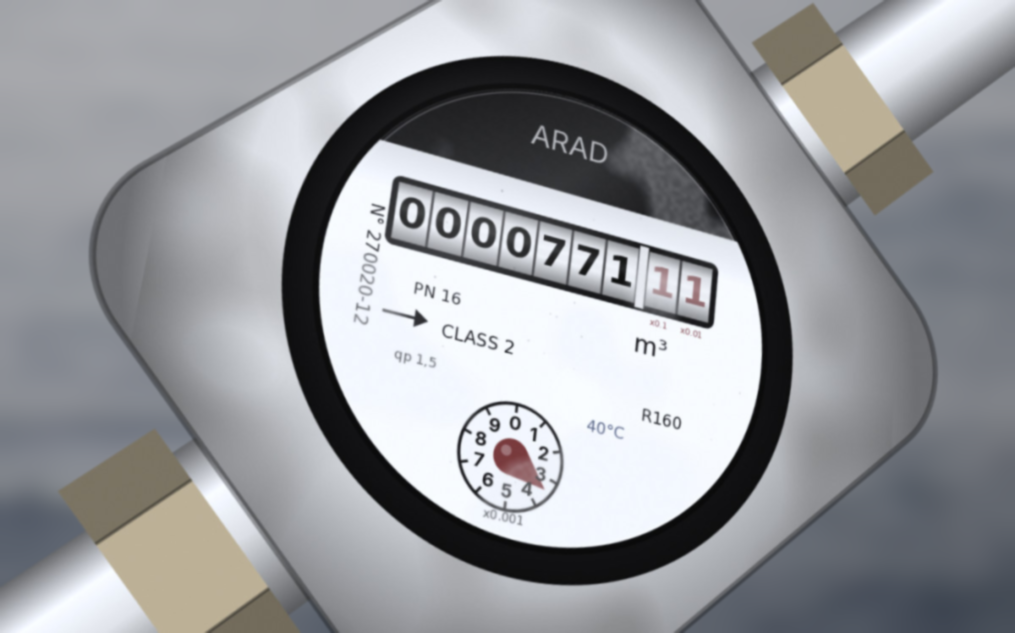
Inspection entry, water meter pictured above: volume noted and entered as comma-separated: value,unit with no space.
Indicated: 771.113,m³
